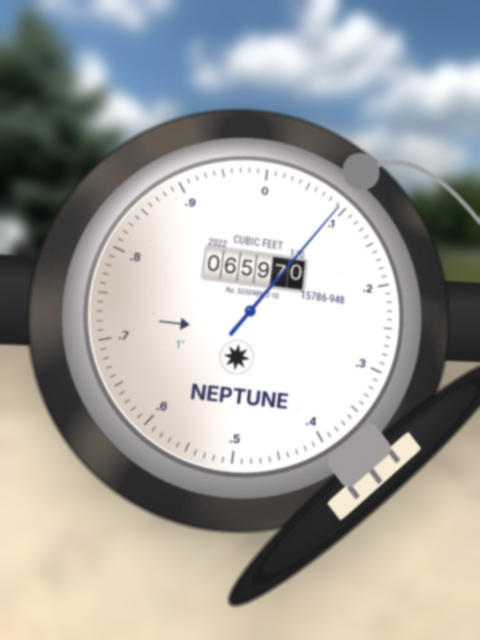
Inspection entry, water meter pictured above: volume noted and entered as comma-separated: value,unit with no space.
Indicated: 65970.09,ft³
